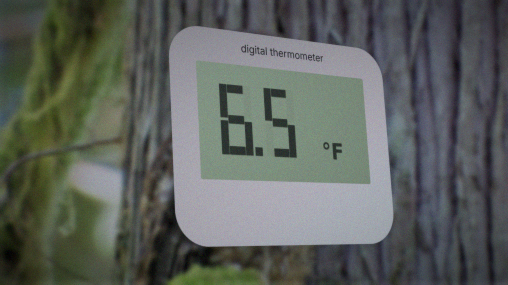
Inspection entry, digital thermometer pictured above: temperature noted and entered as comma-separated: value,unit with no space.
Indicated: 6.5,°F
